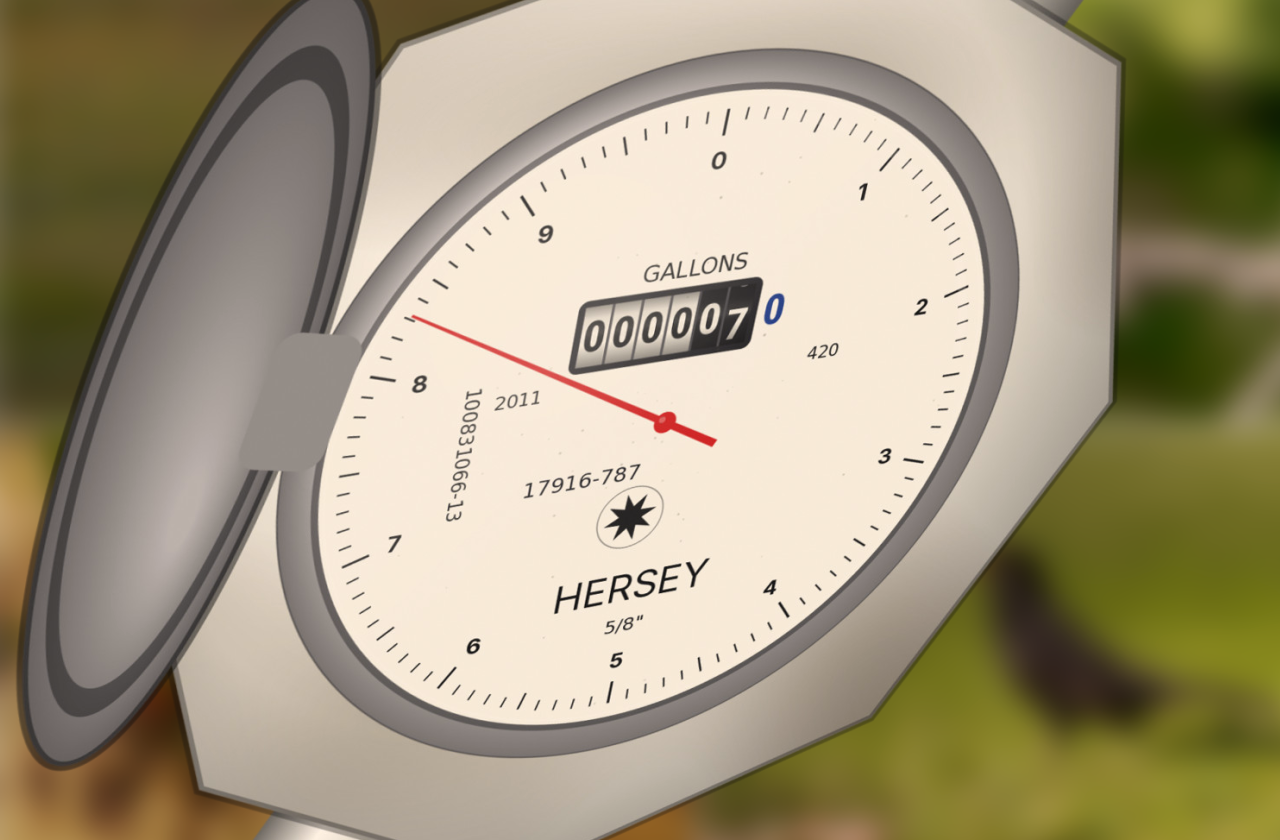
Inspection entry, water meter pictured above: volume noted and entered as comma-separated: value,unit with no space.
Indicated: 68.3,gal
